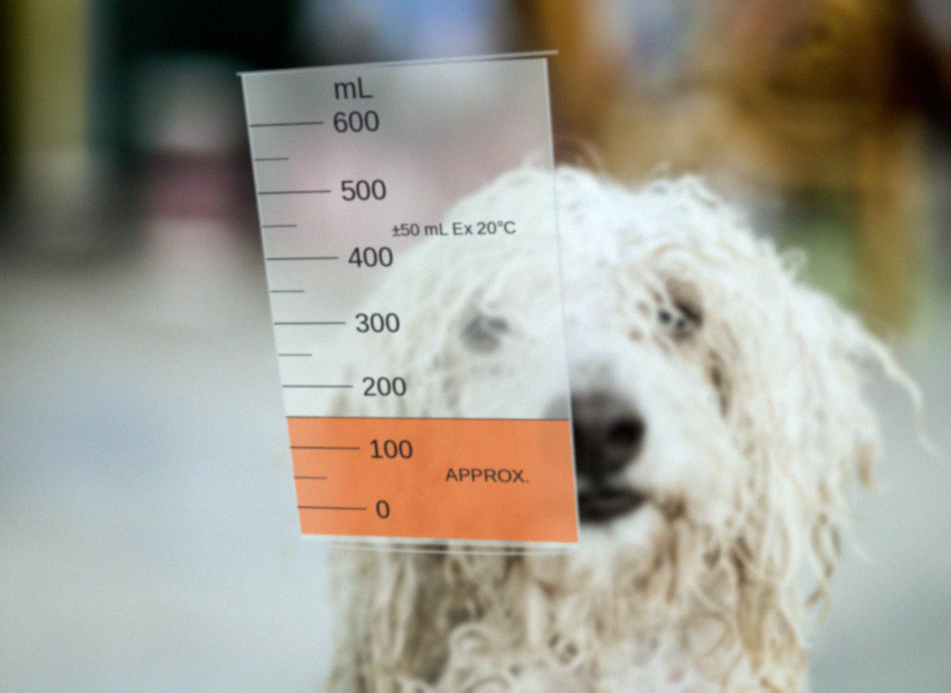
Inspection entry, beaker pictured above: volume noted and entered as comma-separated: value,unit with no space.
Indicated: 150,mL
